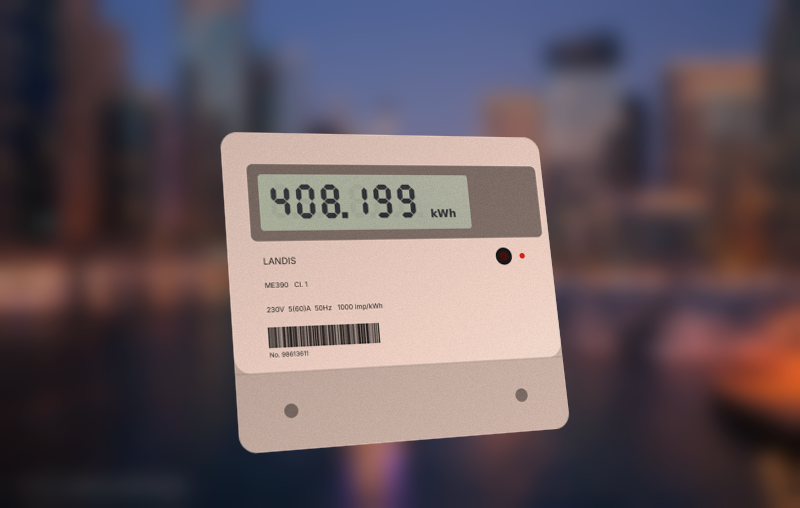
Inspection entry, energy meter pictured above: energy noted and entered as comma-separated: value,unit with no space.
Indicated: 408.199,kWh
